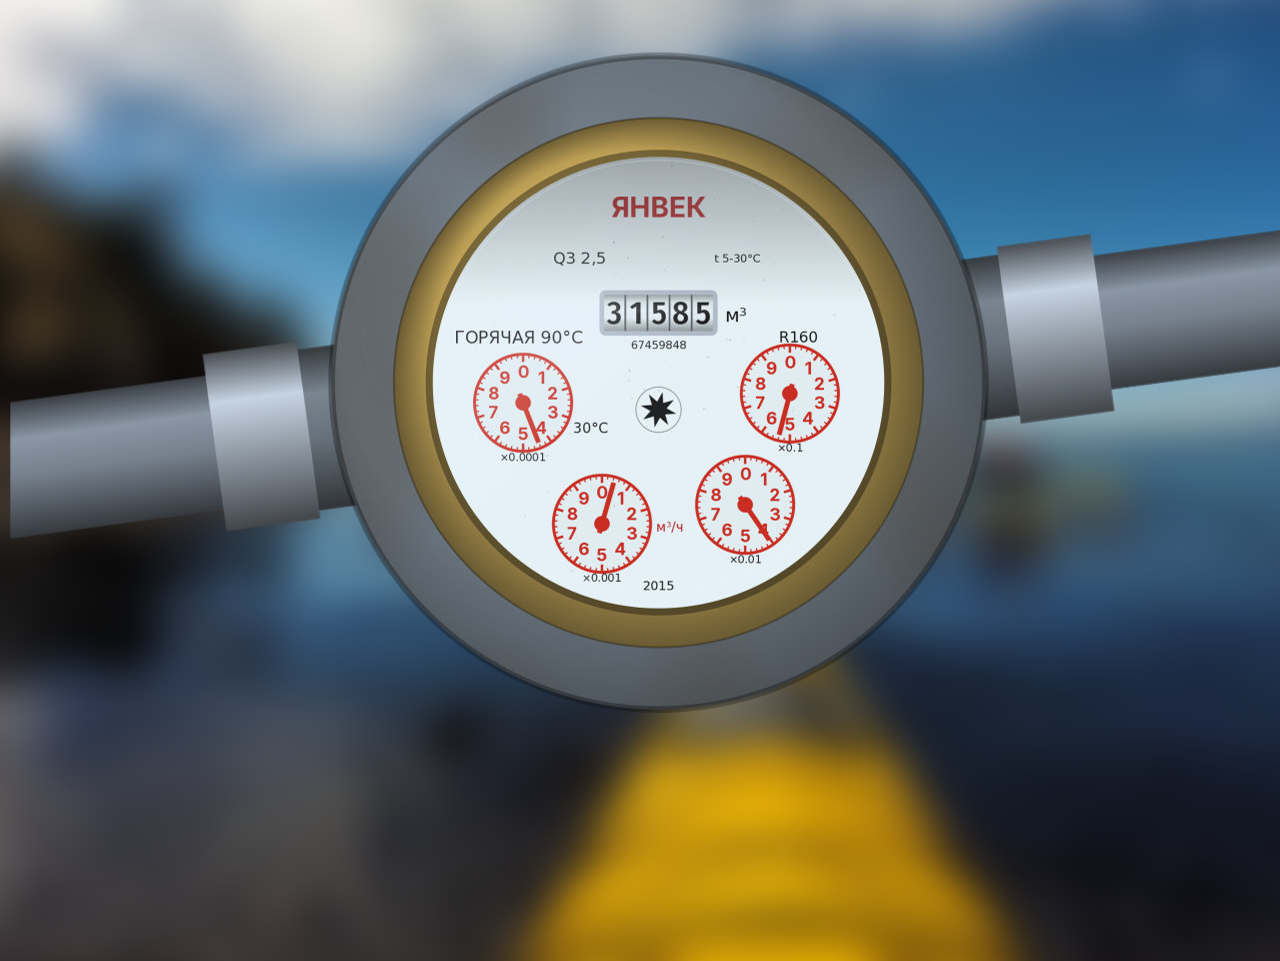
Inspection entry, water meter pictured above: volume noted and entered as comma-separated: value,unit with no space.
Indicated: 31585.5404,m³
